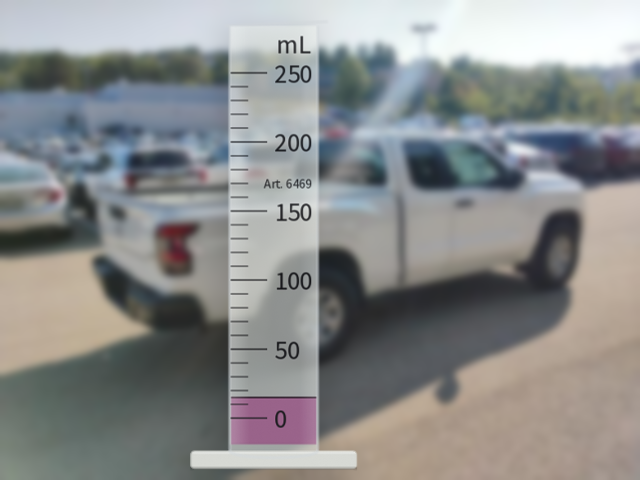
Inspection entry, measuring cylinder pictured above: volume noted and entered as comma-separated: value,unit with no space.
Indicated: 15,mL
